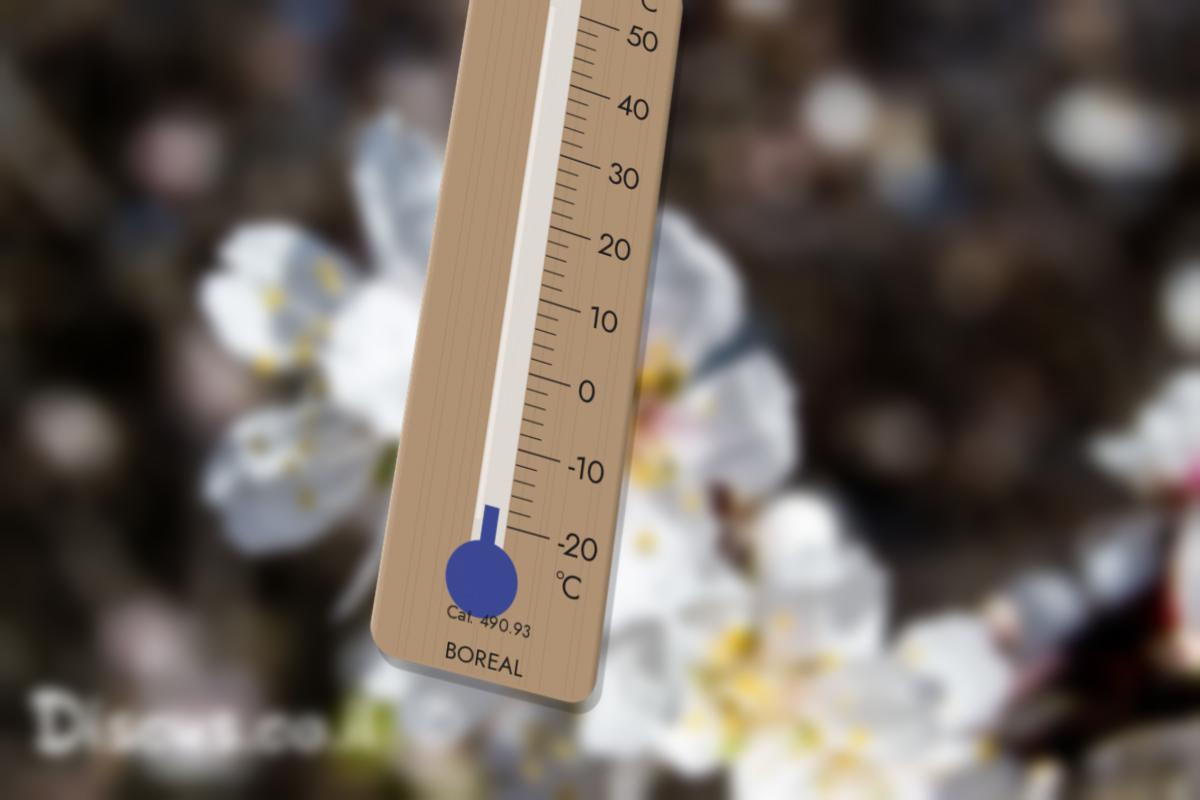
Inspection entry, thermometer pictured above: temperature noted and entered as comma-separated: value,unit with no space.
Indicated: -18,°C
